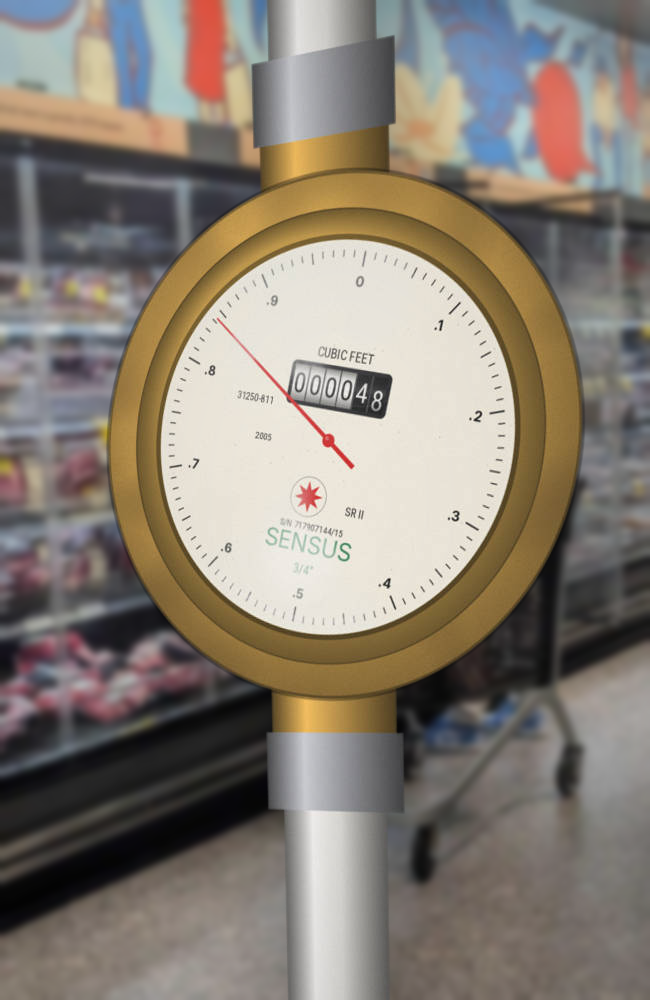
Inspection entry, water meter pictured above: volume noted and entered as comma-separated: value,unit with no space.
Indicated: 47.84,ft³
